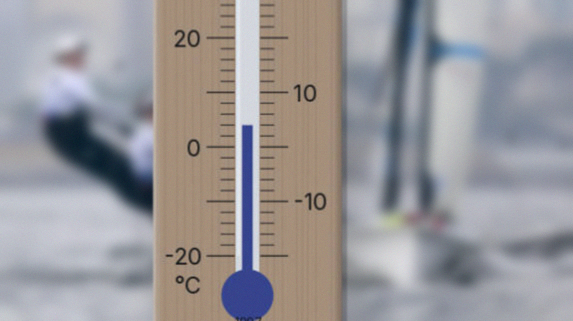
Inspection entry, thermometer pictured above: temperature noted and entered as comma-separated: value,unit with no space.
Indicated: 4,°C
